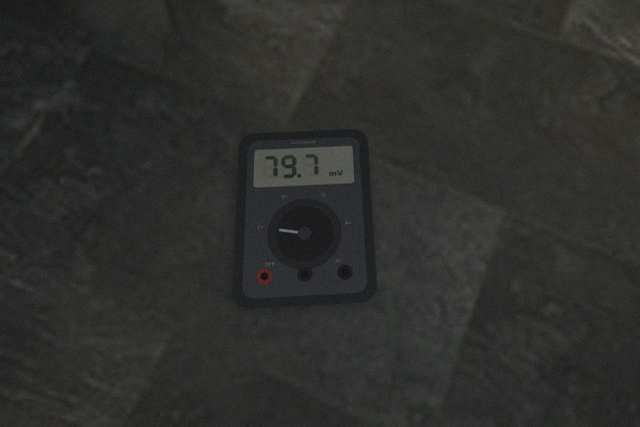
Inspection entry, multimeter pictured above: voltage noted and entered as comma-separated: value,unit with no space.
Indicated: 79.7,mV
